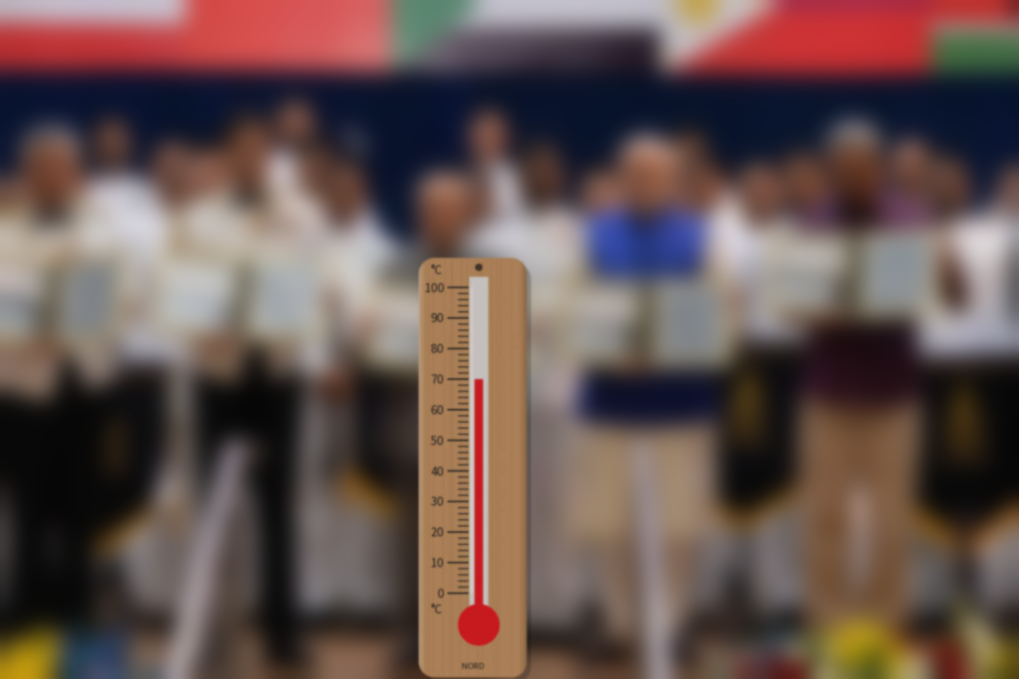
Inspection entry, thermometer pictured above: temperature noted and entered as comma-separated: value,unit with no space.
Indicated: 70,°C
